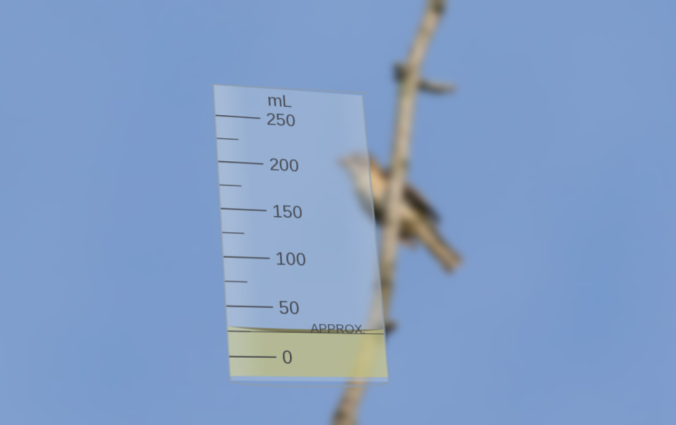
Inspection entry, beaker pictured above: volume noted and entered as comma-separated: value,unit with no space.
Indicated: 25,mL
